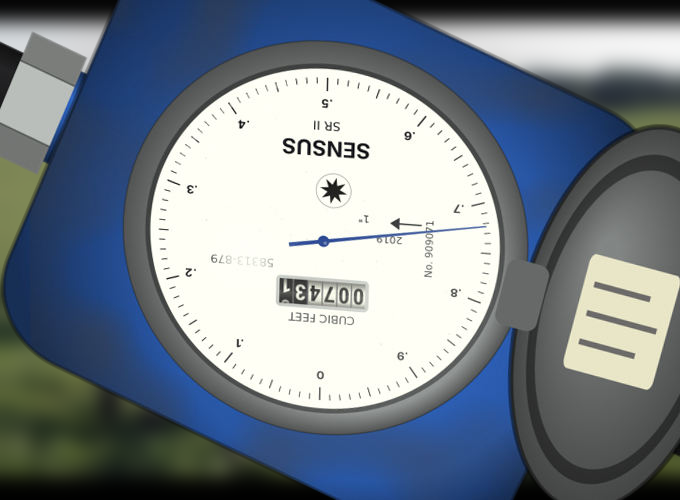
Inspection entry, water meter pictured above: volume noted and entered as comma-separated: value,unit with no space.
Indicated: 7430.72,ft³
